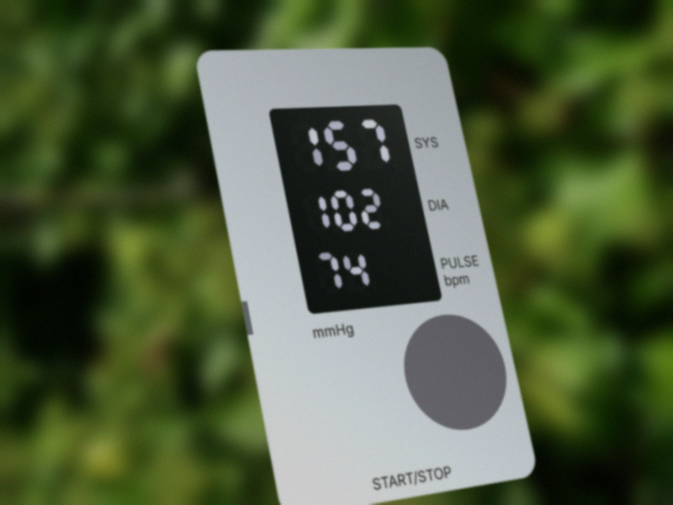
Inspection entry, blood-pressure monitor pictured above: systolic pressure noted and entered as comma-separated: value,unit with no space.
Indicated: 157,mmHg
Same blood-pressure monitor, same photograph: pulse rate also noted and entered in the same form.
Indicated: 74,bpm
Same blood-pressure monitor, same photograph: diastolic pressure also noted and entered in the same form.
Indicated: 102,mmHg
